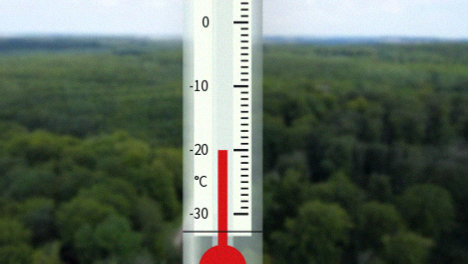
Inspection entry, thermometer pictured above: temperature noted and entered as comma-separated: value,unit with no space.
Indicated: -20,°C
